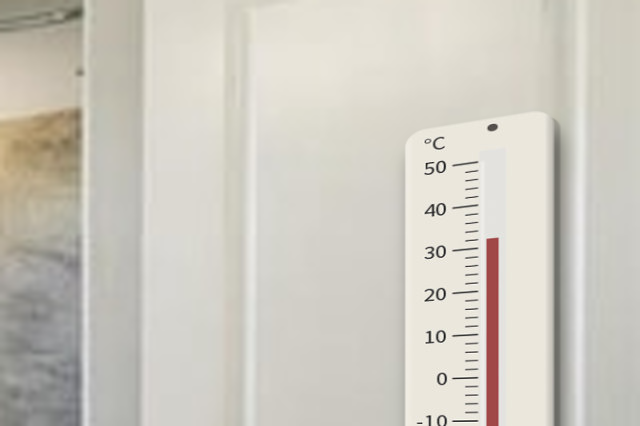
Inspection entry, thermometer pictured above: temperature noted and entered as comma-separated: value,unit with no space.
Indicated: 32,°C
